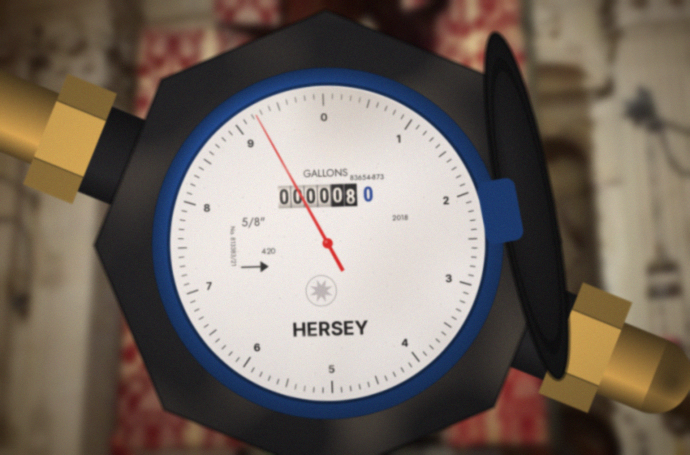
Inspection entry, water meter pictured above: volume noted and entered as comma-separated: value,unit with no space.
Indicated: 79.2,gal
